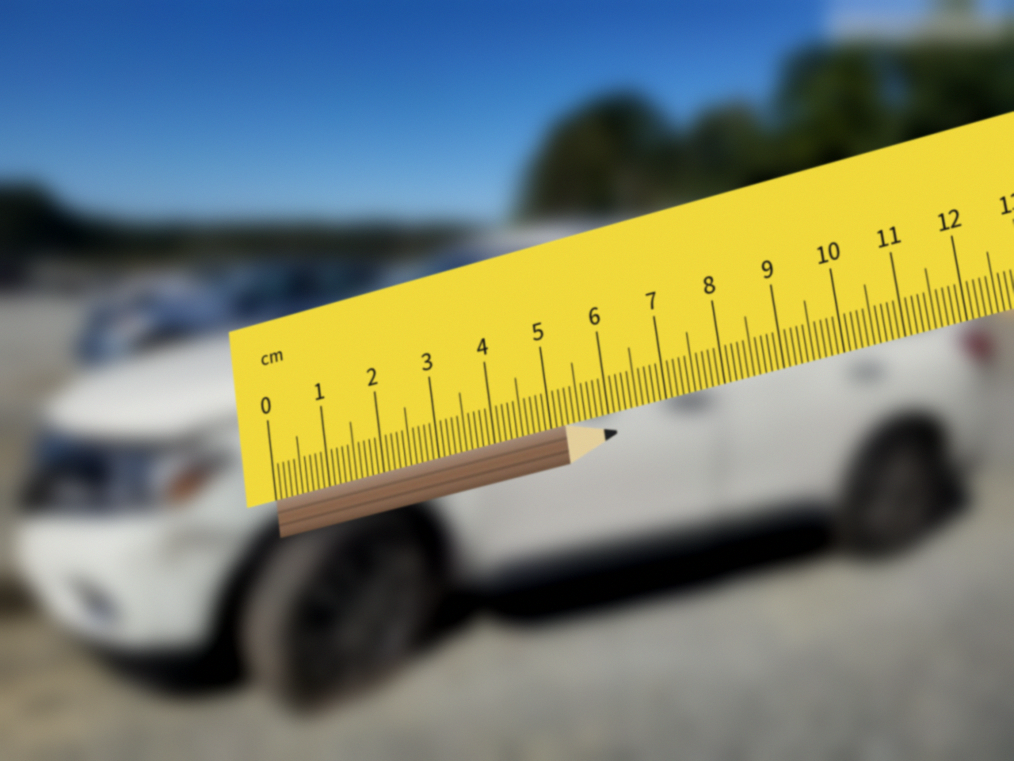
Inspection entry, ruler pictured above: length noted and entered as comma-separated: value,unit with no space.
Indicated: 6.1,cm
